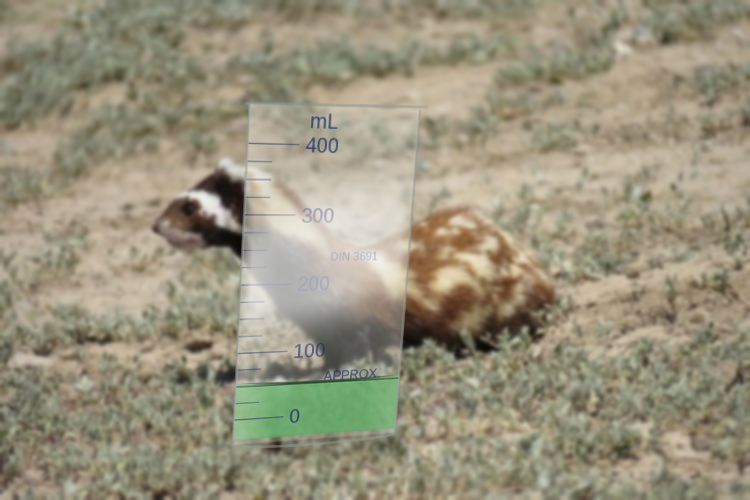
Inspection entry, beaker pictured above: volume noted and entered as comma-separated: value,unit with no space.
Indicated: 50,mL
